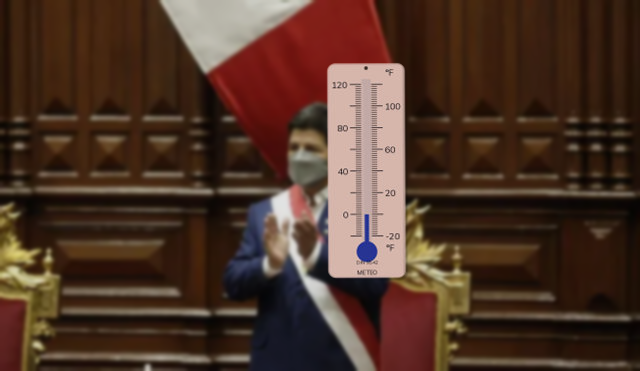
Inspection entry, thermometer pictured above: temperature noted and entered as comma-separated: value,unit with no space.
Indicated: 0,°F
